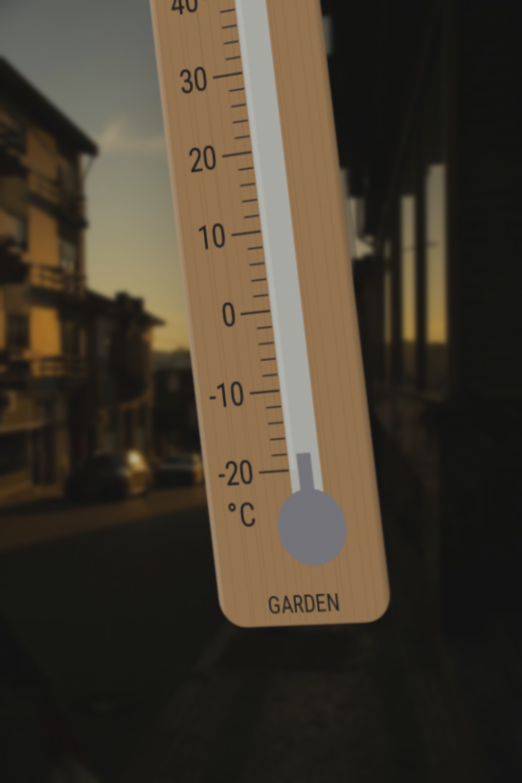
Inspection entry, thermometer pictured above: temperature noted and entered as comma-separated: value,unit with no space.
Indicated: -18,°C
